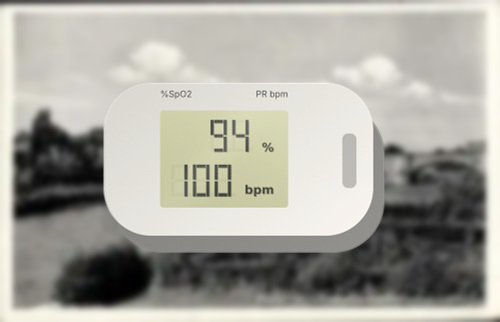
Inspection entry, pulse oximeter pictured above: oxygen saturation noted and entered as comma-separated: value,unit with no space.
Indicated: 94,%
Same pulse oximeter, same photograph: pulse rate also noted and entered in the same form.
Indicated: 100,bpm
